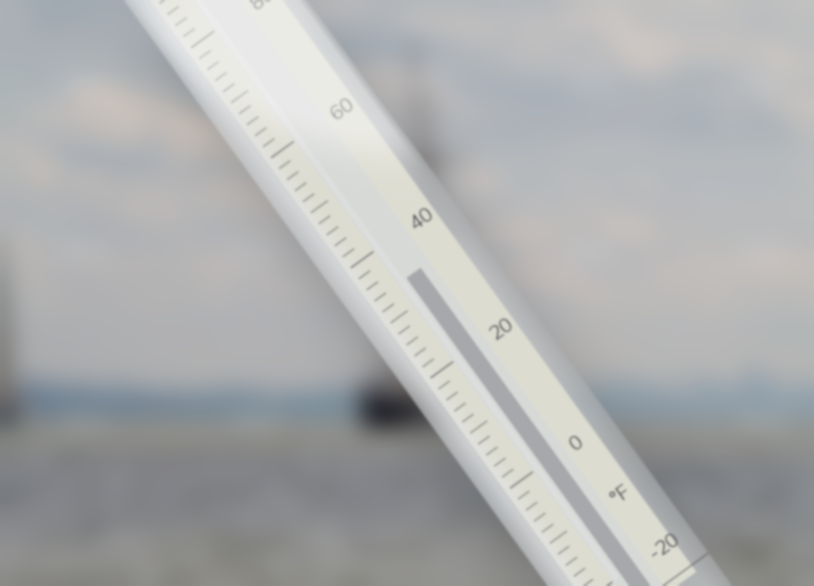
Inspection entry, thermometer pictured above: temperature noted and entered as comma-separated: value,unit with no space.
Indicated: 34,°F
